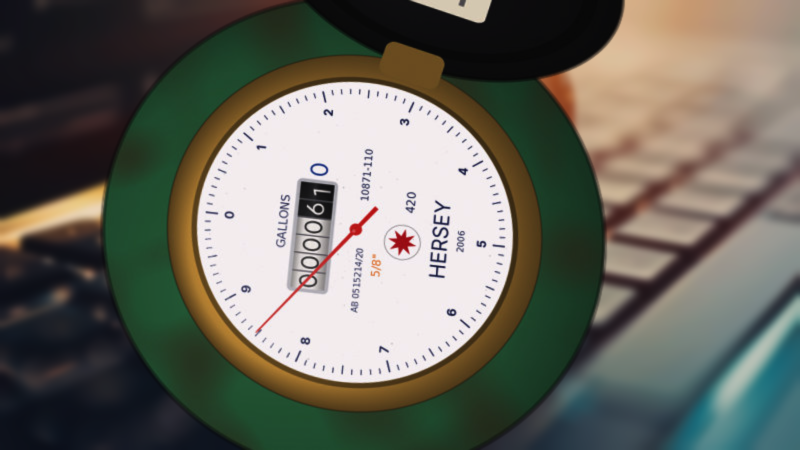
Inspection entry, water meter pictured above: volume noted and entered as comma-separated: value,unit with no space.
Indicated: 608.5,gal
